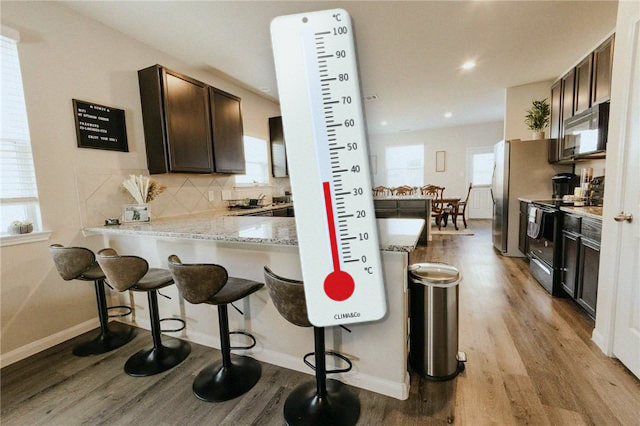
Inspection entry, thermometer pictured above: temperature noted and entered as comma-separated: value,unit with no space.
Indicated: 36,°C
